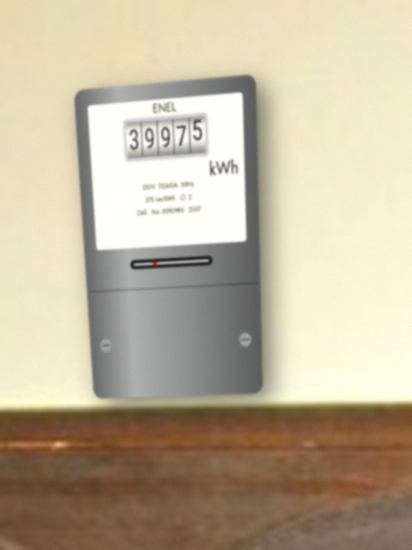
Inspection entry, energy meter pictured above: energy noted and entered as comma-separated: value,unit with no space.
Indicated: 39975,kWh
